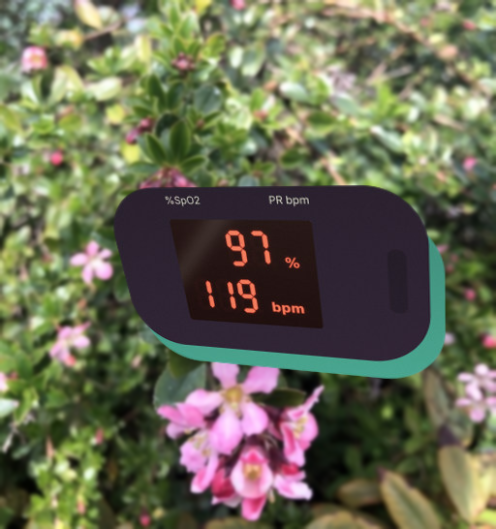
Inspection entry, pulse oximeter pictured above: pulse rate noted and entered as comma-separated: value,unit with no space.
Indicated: 119,bpm
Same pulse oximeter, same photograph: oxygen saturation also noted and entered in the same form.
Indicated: 97,%
